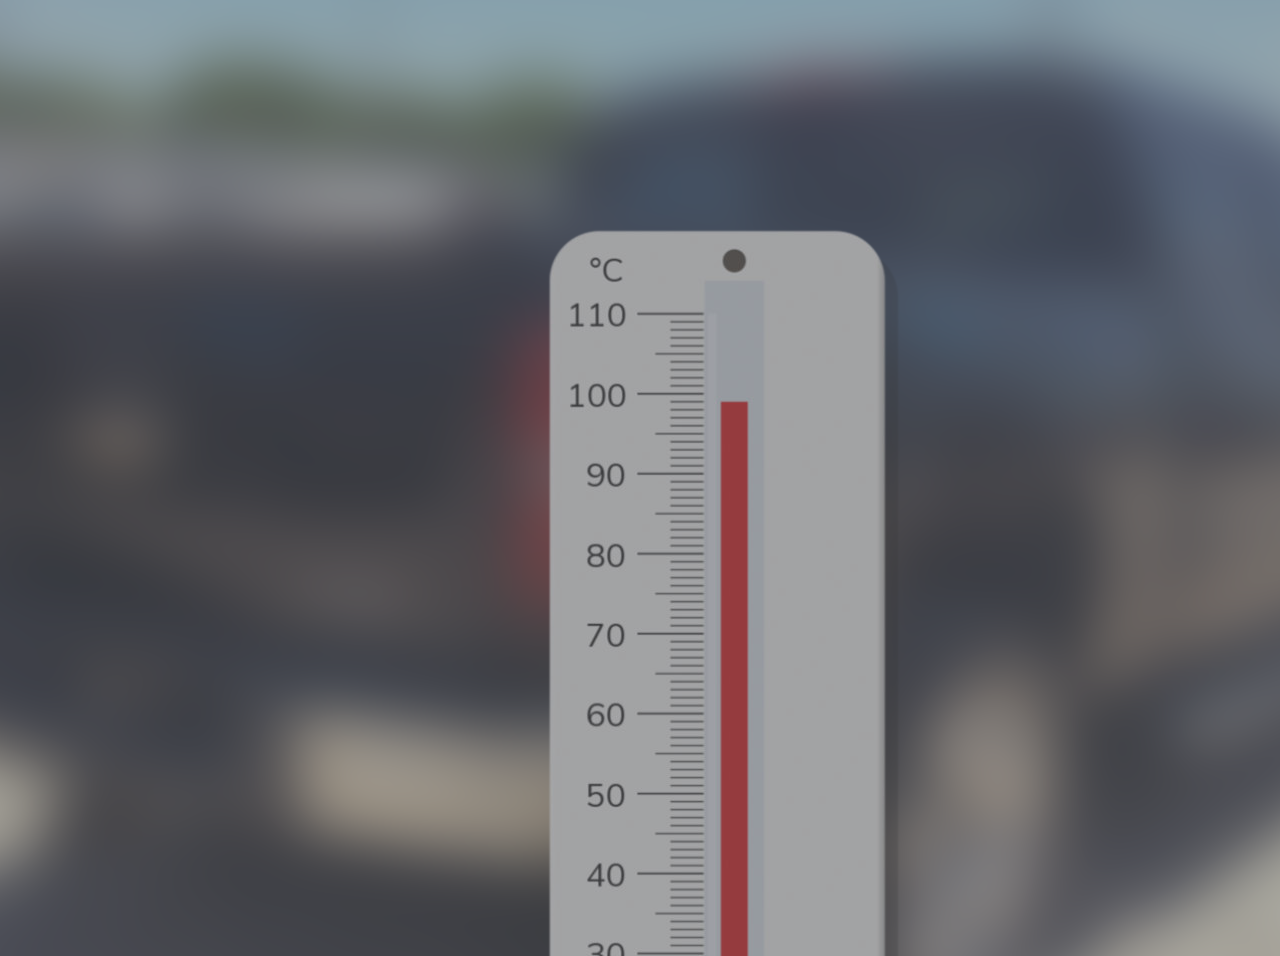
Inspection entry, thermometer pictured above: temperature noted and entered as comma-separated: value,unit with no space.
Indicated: 99,°C
